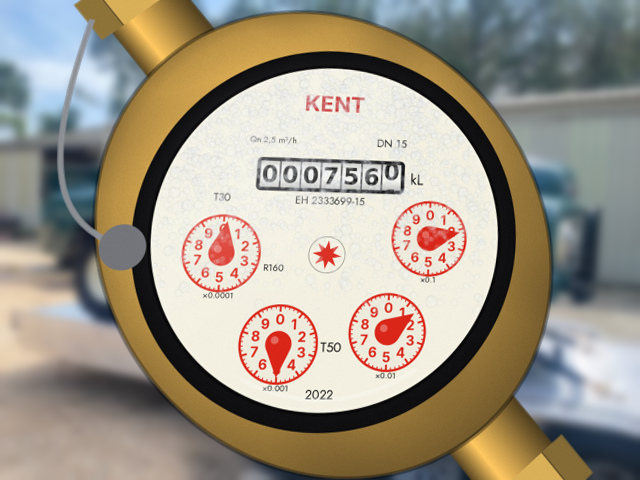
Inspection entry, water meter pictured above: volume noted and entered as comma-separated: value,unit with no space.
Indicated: 7560.2150,kL
